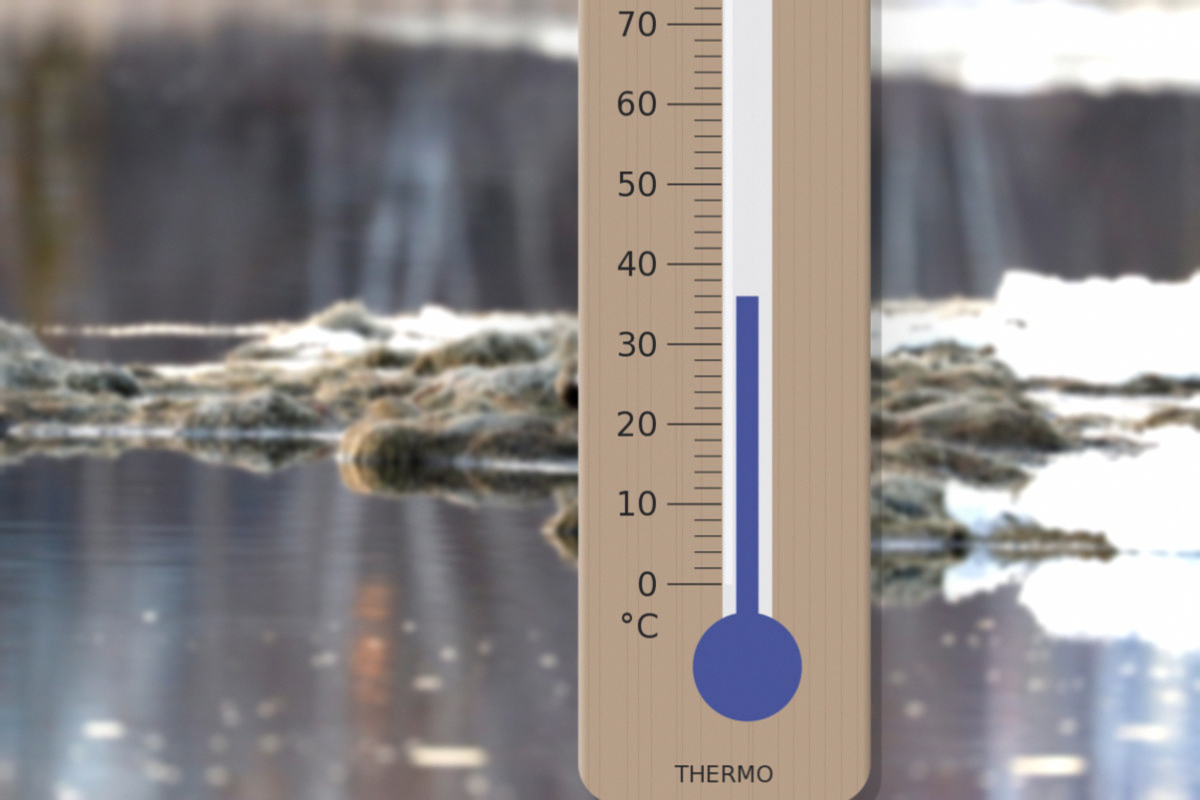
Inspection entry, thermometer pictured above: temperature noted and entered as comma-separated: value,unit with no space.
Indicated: 36,°C
